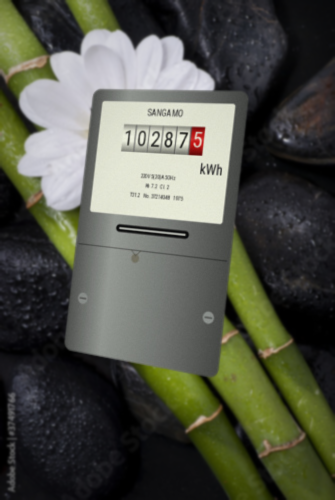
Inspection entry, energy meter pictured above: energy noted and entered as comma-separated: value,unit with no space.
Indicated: 10287.5,kWh
